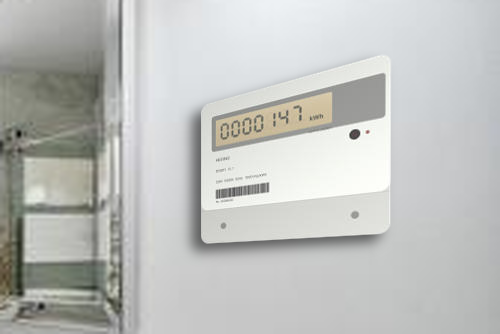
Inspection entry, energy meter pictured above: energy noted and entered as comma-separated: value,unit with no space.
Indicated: 147,kWh
